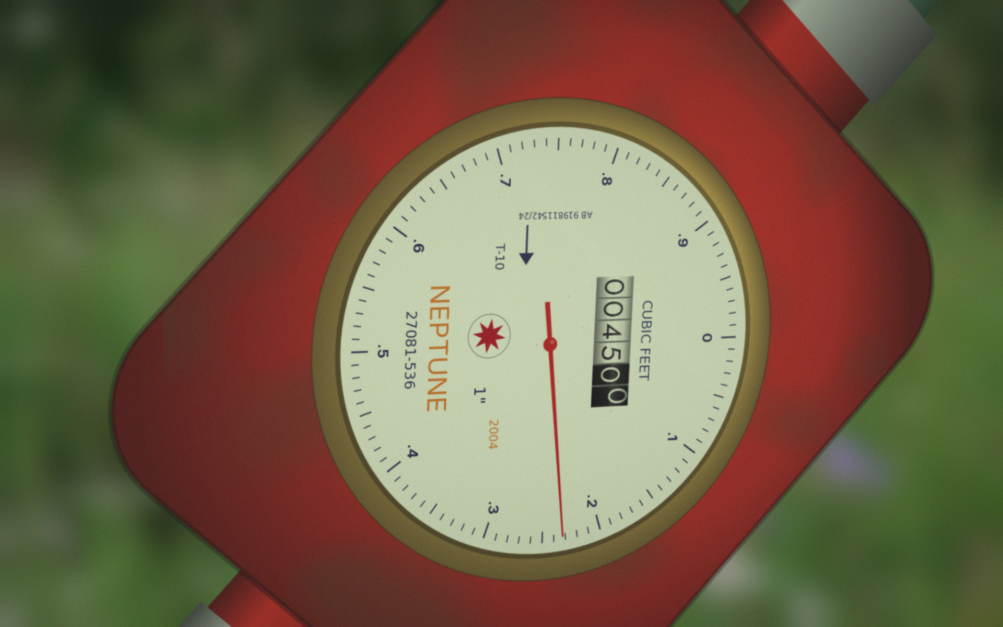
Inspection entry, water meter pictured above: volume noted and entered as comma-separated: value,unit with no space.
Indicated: 4500.23,ft³
